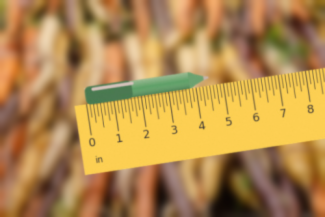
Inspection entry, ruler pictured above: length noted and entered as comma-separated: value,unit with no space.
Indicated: 4.5,in
